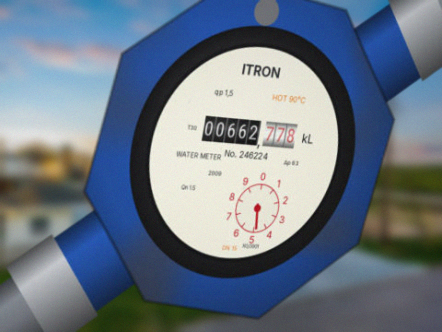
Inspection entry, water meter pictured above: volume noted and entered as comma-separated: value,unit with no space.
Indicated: 662.7784,kL
